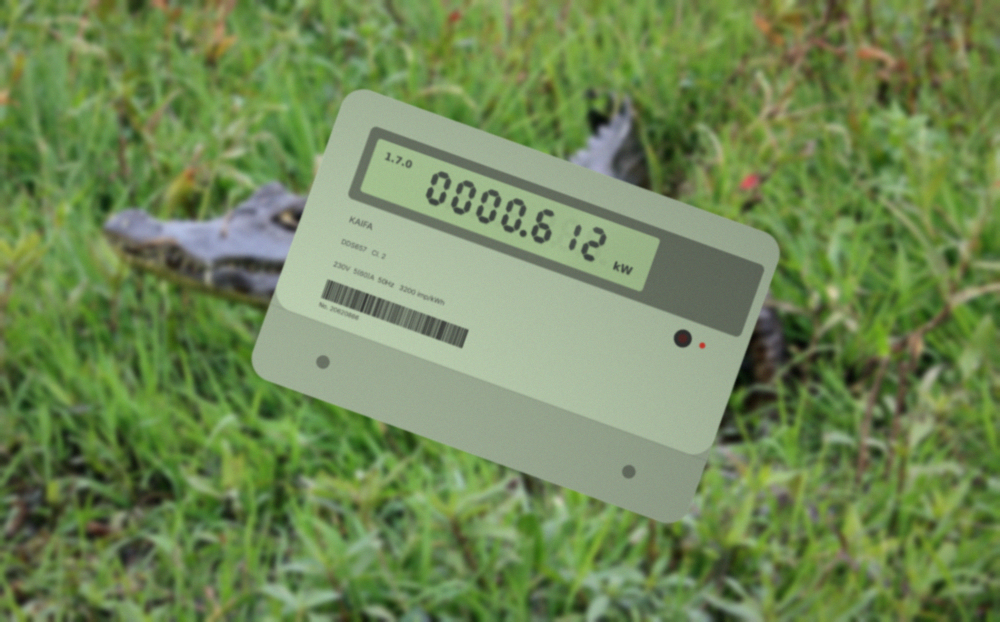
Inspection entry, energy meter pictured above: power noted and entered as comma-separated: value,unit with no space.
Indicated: 0.612,kW
